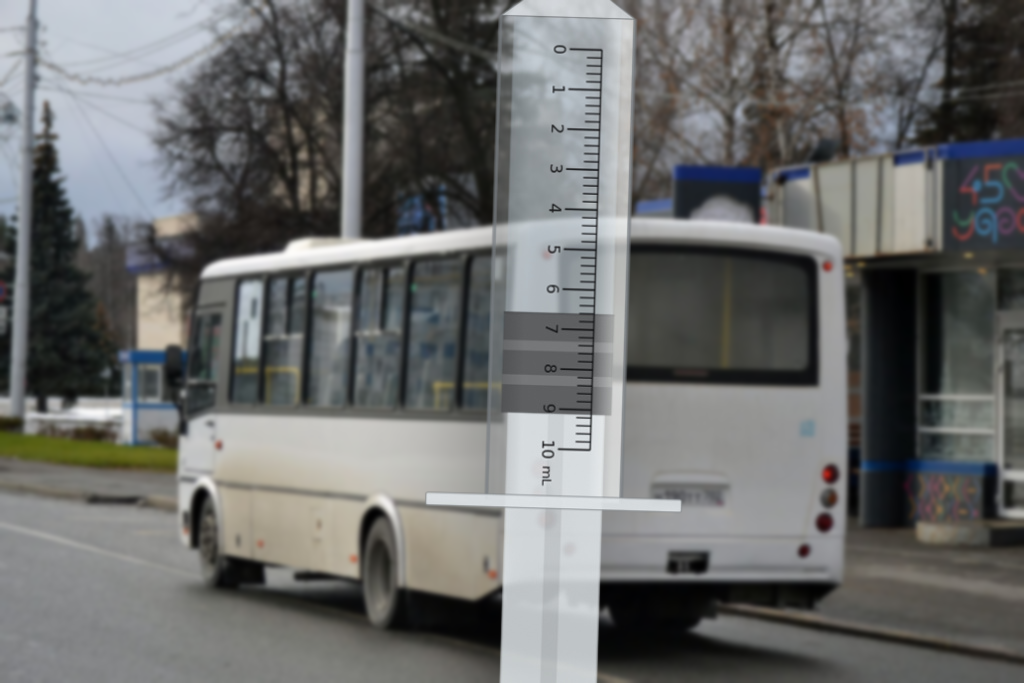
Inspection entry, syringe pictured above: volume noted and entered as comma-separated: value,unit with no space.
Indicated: 6.6,mL
